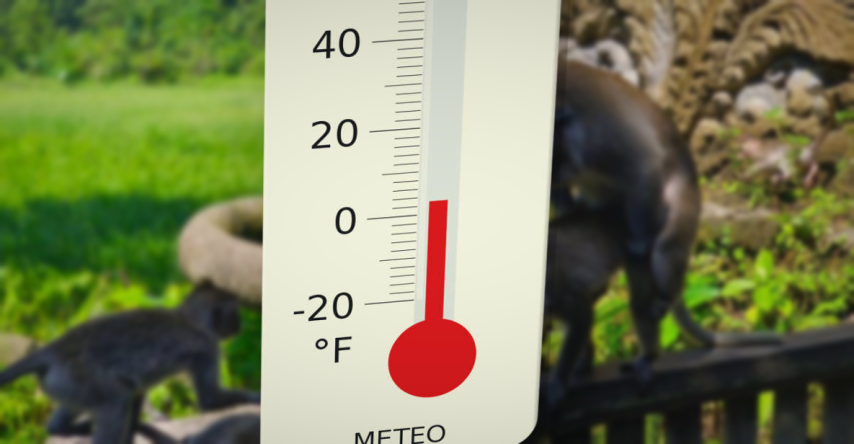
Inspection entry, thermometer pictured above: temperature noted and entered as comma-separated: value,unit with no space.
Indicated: 3,°F
